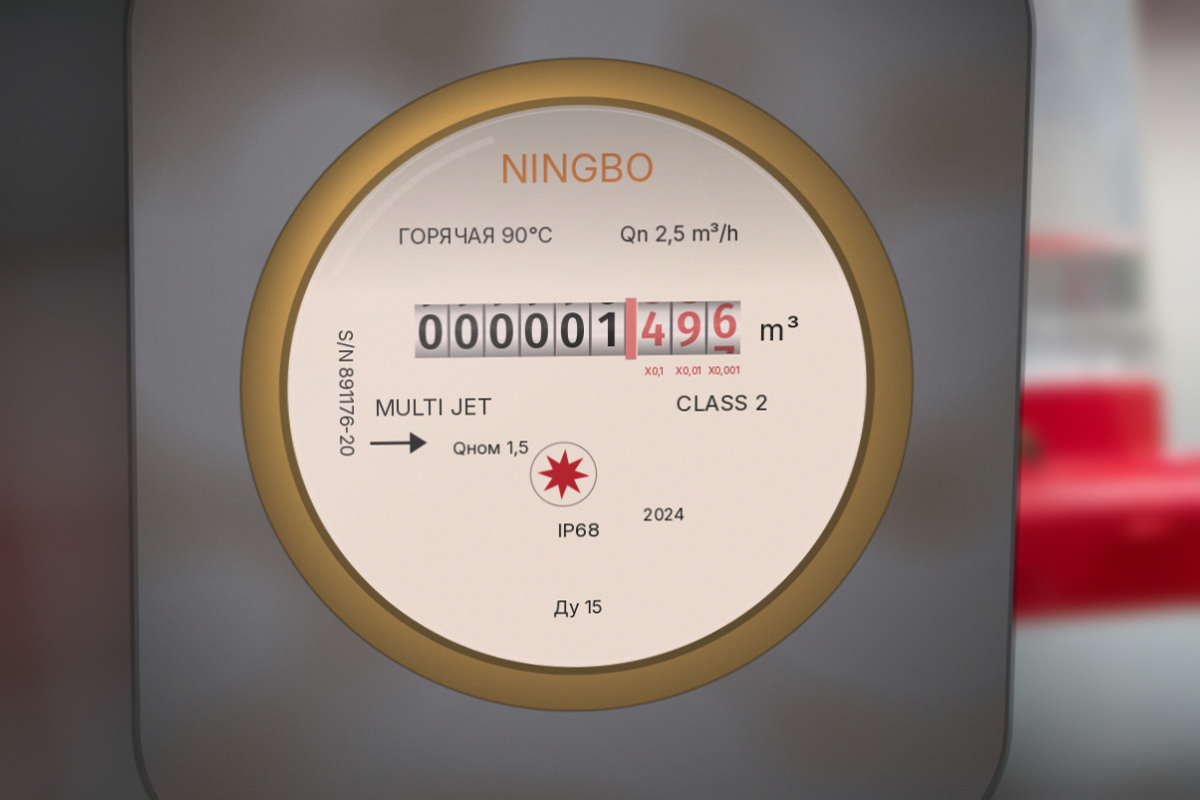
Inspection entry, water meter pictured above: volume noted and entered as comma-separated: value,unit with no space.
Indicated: 1.496,m³
